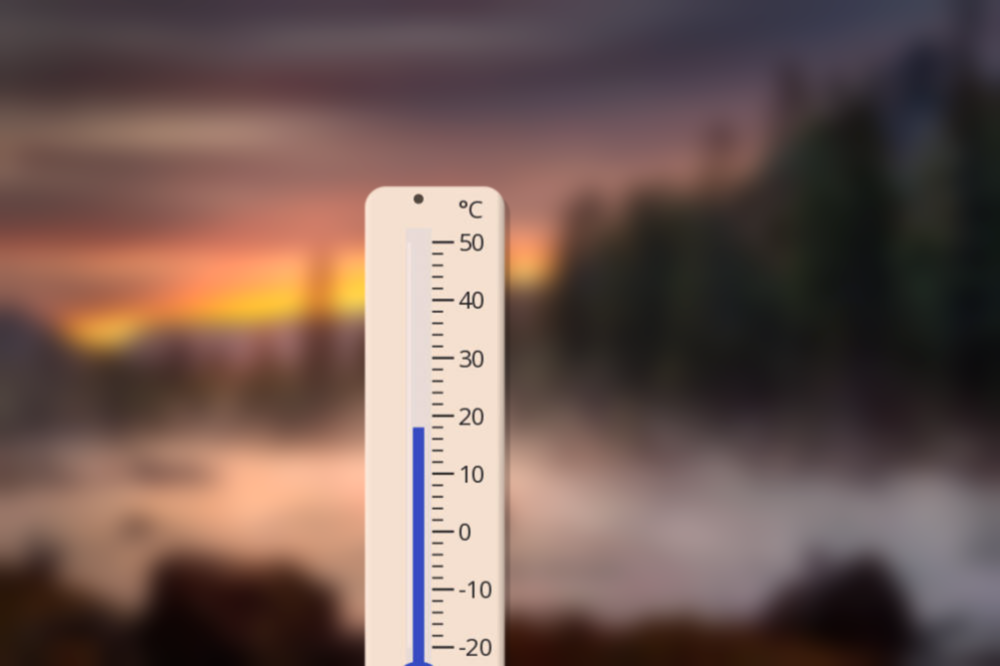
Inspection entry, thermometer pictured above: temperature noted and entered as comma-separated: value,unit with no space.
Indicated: 18,°C
